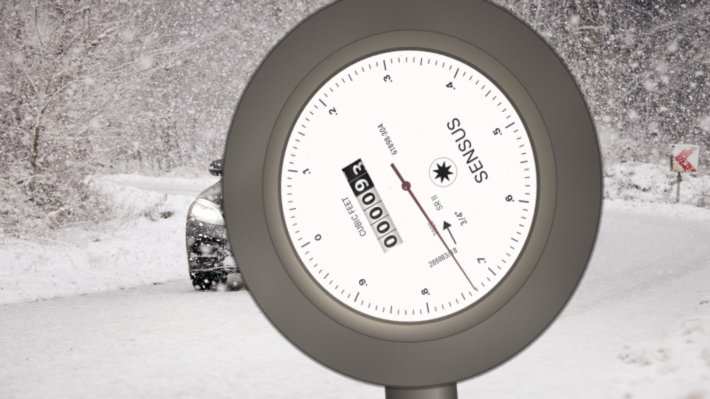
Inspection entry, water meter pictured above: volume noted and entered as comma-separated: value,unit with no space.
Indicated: 92.73,ft³
